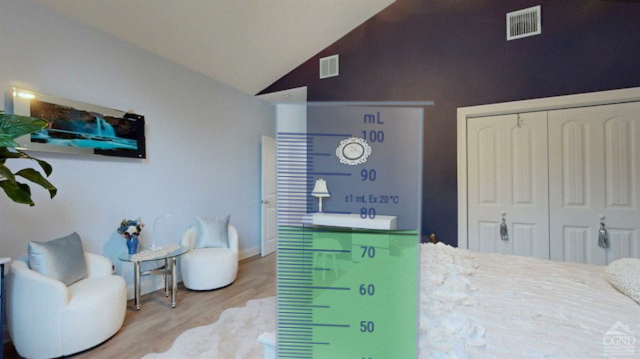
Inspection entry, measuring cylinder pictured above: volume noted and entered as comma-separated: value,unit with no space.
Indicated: 75,mL
